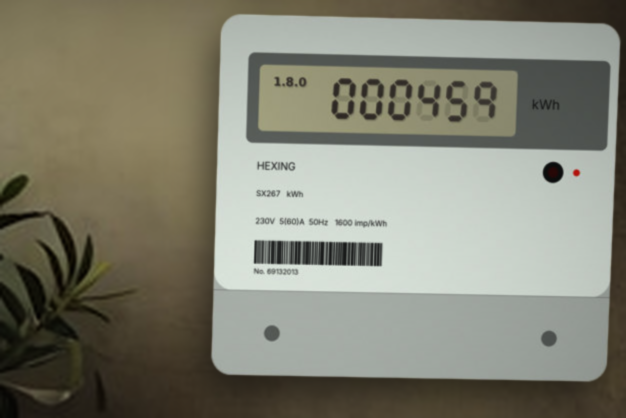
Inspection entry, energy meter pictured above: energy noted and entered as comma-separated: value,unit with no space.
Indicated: 459,kWh
